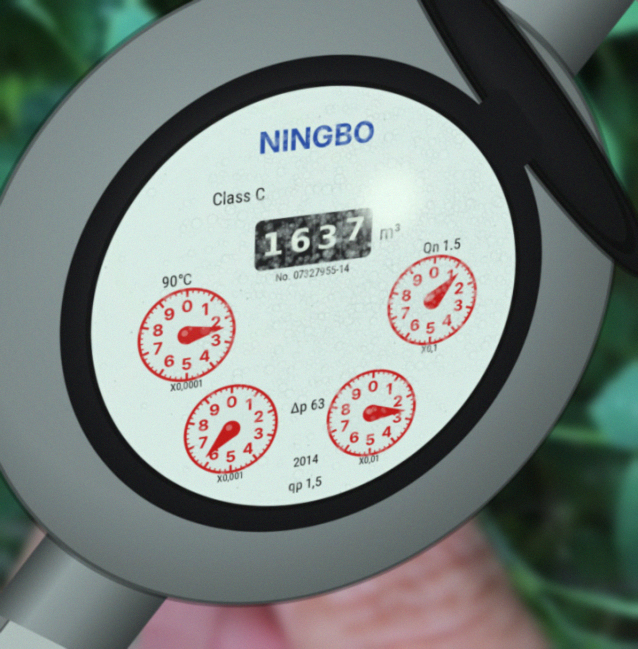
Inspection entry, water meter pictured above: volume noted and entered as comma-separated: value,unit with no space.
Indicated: 1637.1262,m³
